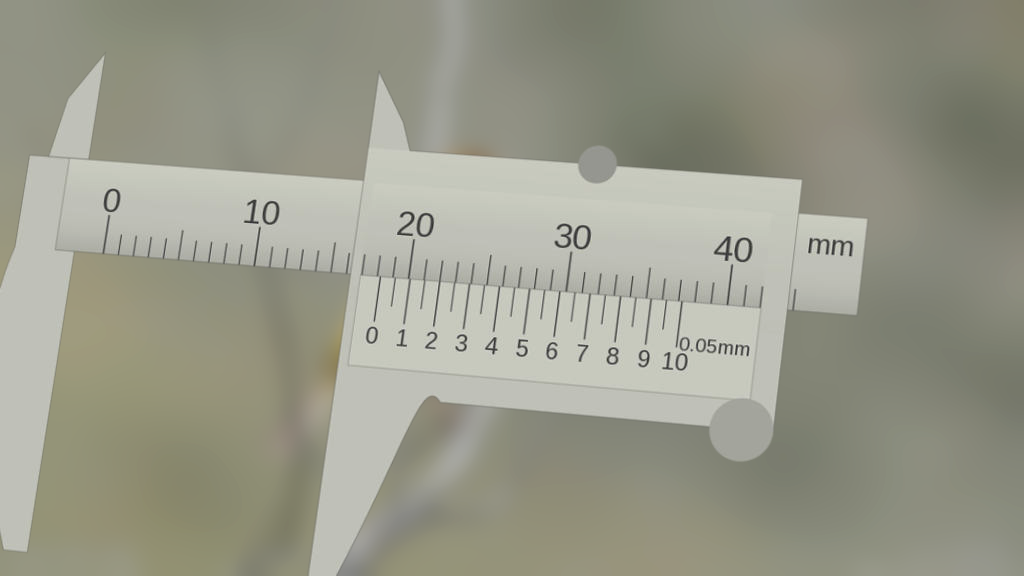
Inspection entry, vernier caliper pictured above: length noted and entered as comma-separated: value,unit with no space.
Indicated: 18.2,mm
